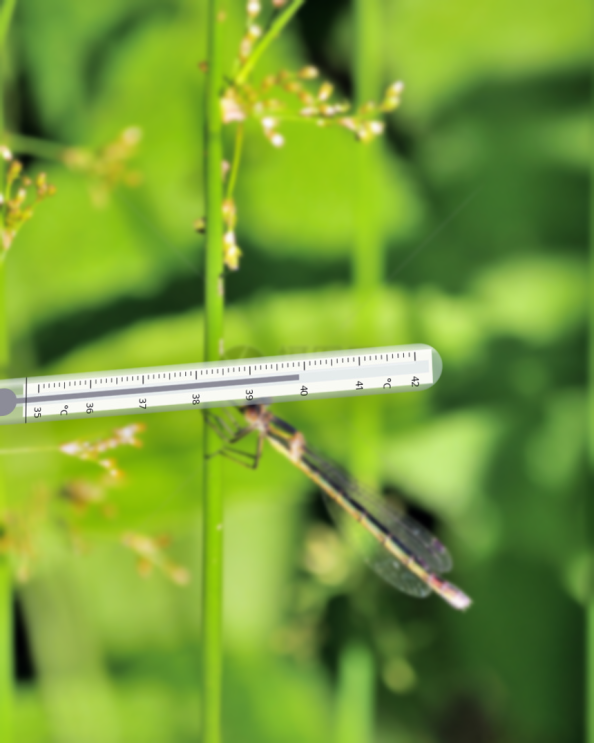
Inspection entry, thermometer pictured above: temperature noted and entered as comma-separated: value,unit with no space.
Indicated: 39.9,°C
